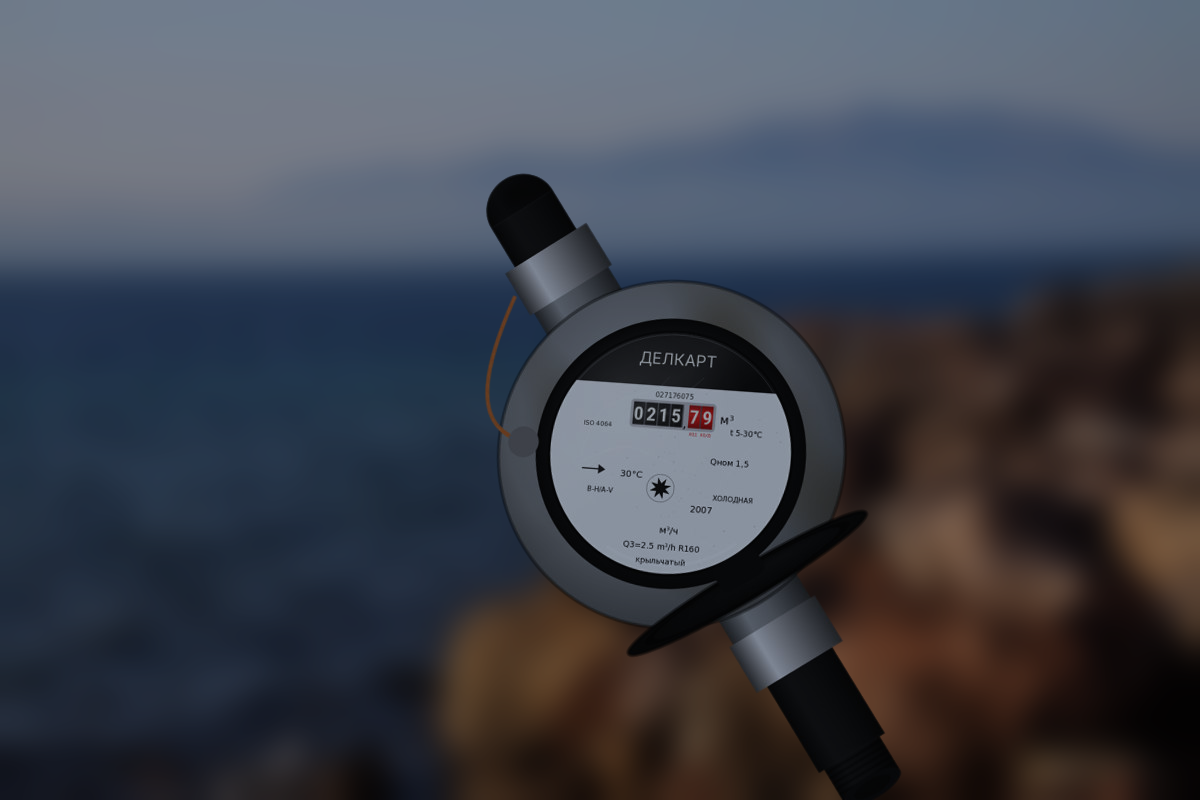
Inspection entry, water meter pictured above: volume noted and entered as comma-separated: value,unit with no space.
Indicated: 215.79,m³
